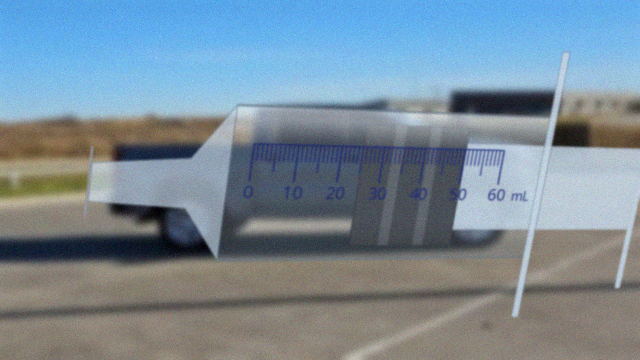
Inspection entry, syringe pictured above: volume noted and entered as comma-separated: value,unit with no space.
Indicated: 25,mL
